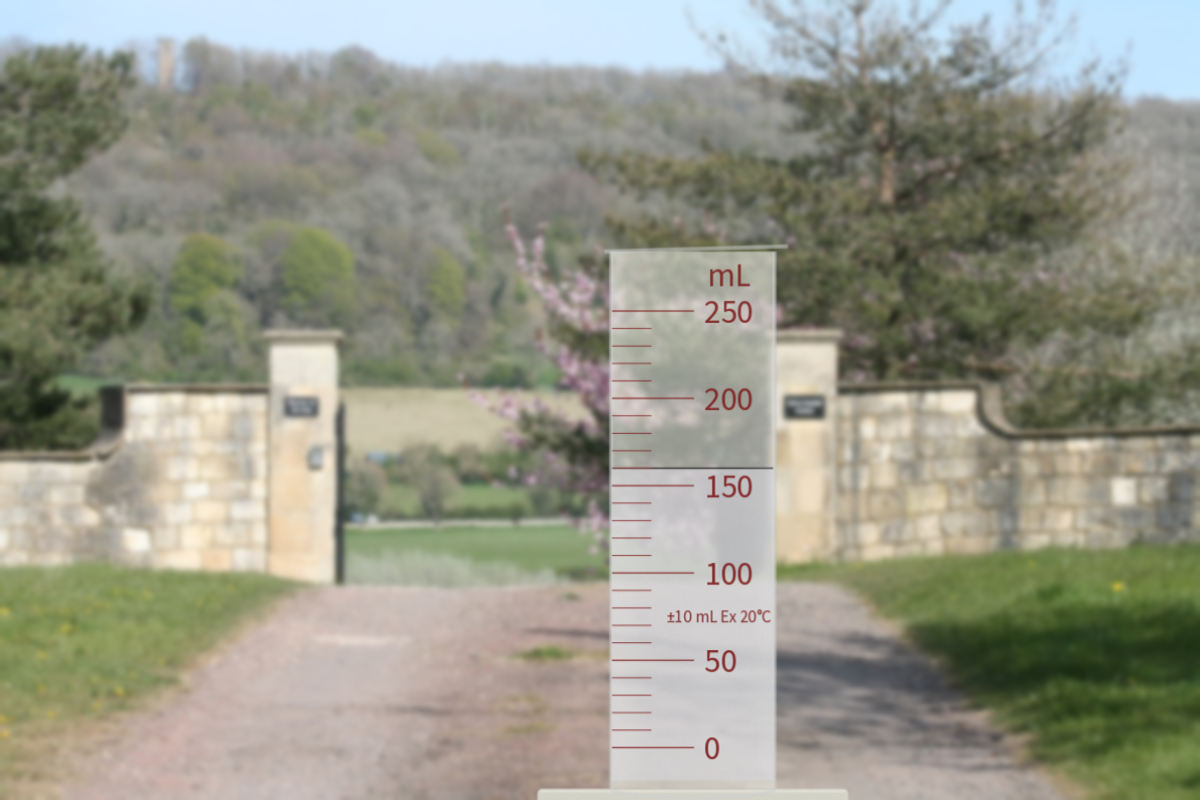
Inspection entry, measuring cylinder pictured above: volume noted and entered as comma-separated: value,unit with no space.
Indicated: 160,mL
